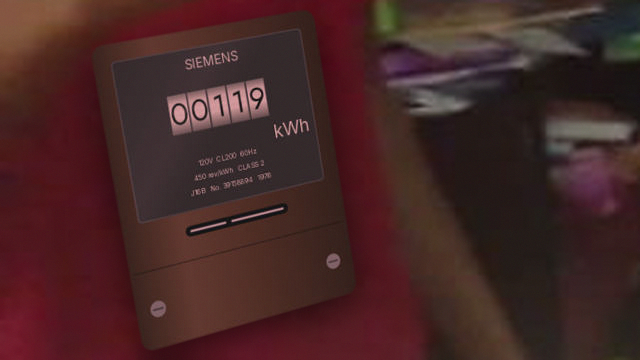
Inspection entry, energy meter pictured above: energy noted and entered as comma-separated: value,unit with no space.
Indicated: 119,kWh
